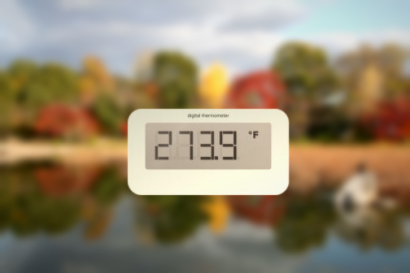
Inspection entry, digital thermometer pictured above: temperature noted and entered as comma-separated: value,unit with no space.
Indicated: 273.9,°F
